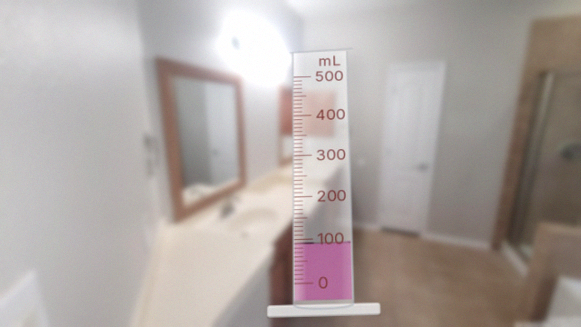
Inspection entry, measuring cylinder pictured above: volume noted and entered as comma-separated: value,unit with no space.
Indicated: 90,mL
